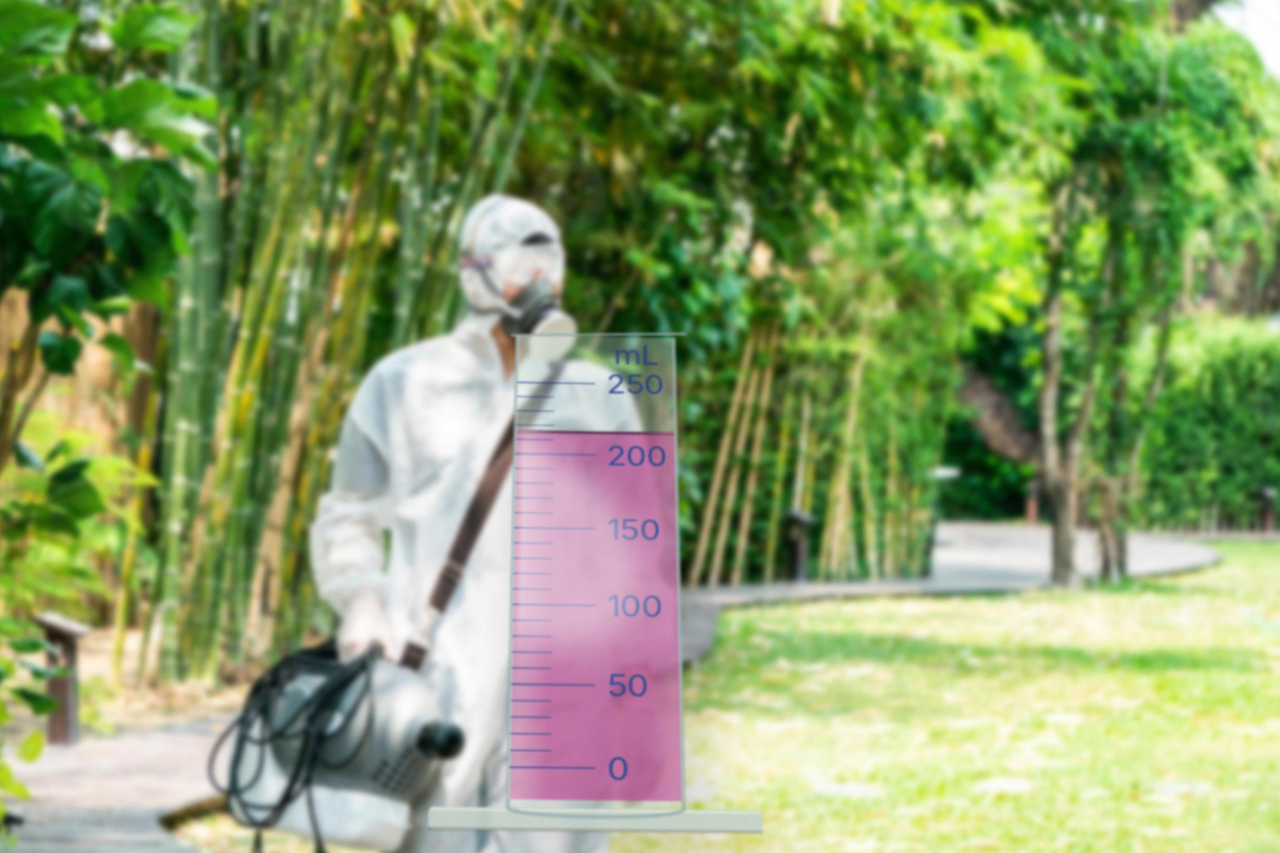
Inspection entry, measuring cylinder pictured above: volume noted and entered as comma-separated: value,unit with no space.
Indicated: 215,mL
